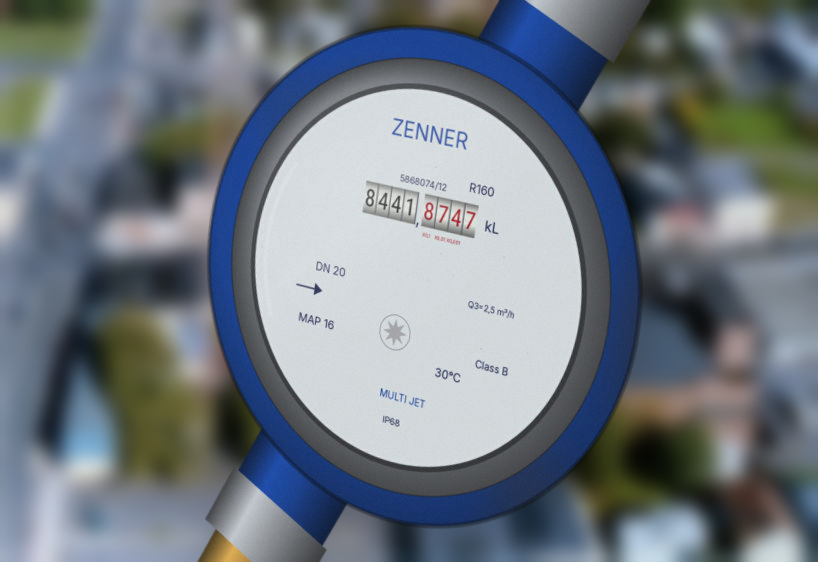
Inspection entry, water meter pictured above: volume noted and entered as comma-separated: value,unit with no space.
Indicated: 8441.8747,kL
